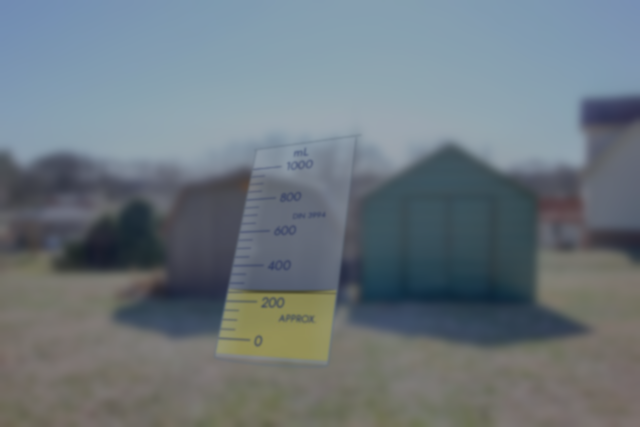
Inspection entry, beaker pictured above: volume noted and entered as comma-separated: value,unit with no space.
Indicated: 250,mL
